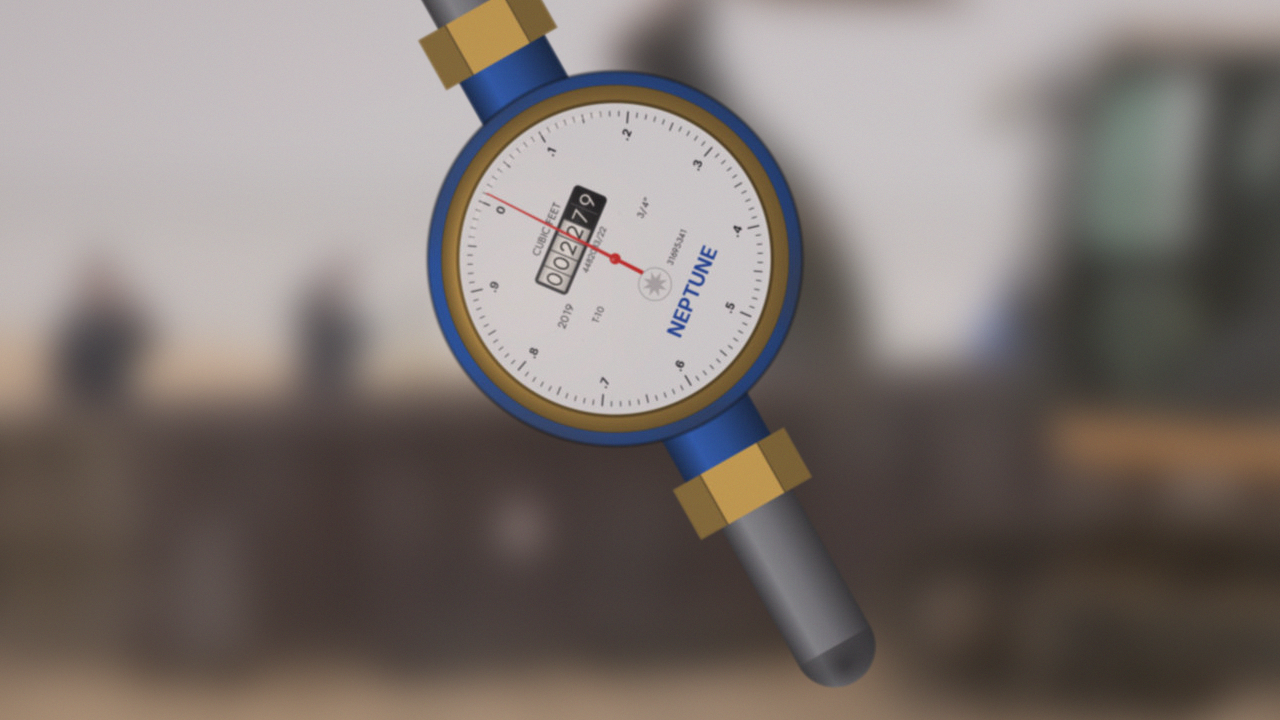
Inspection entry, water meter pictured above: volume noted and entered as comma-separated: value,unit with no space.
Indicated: 2279.01,ft³
